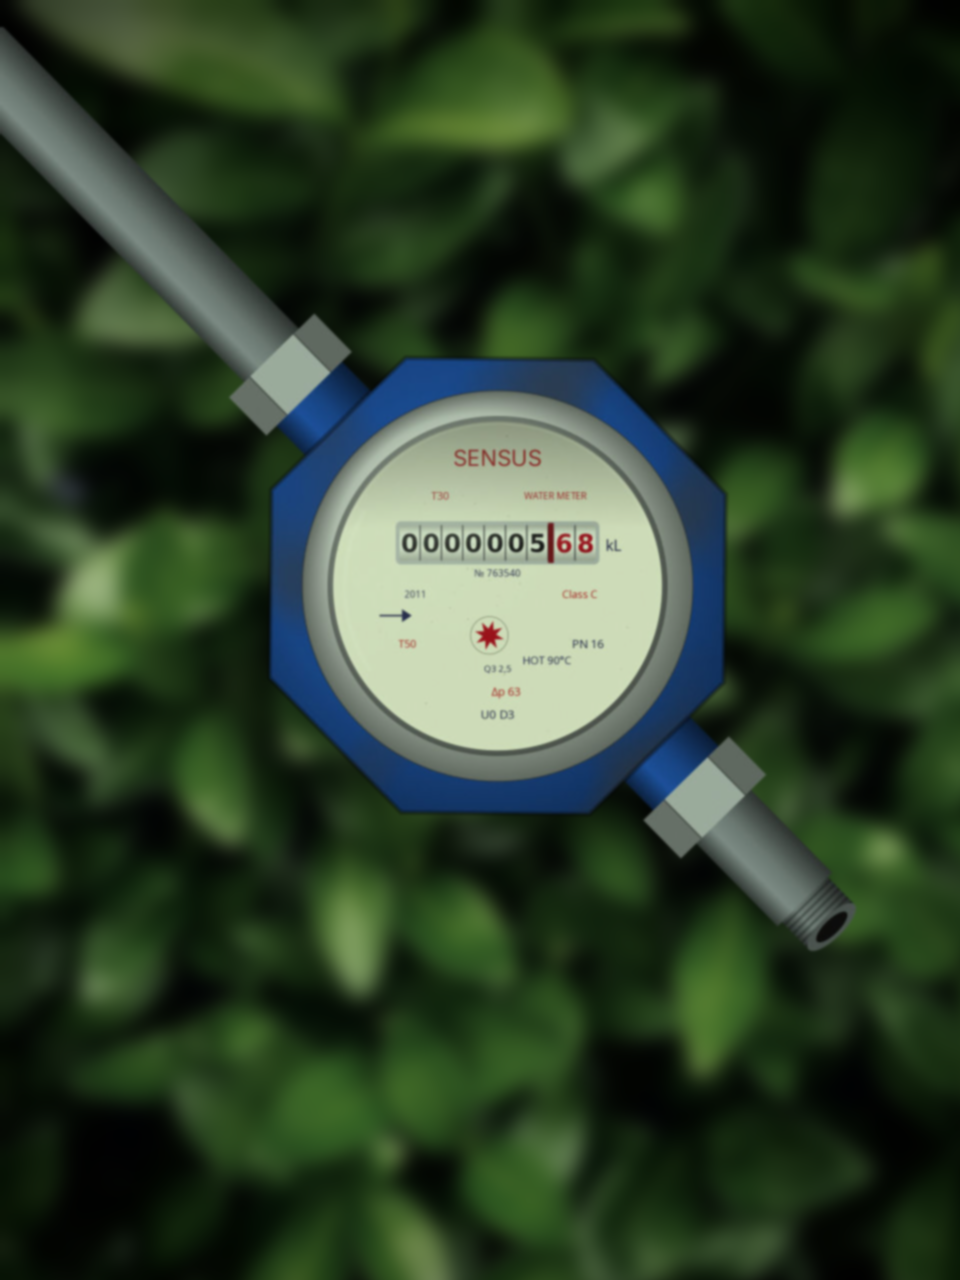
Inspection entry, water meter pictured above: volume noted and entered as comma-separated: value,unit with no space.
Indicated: 5.68,kL
